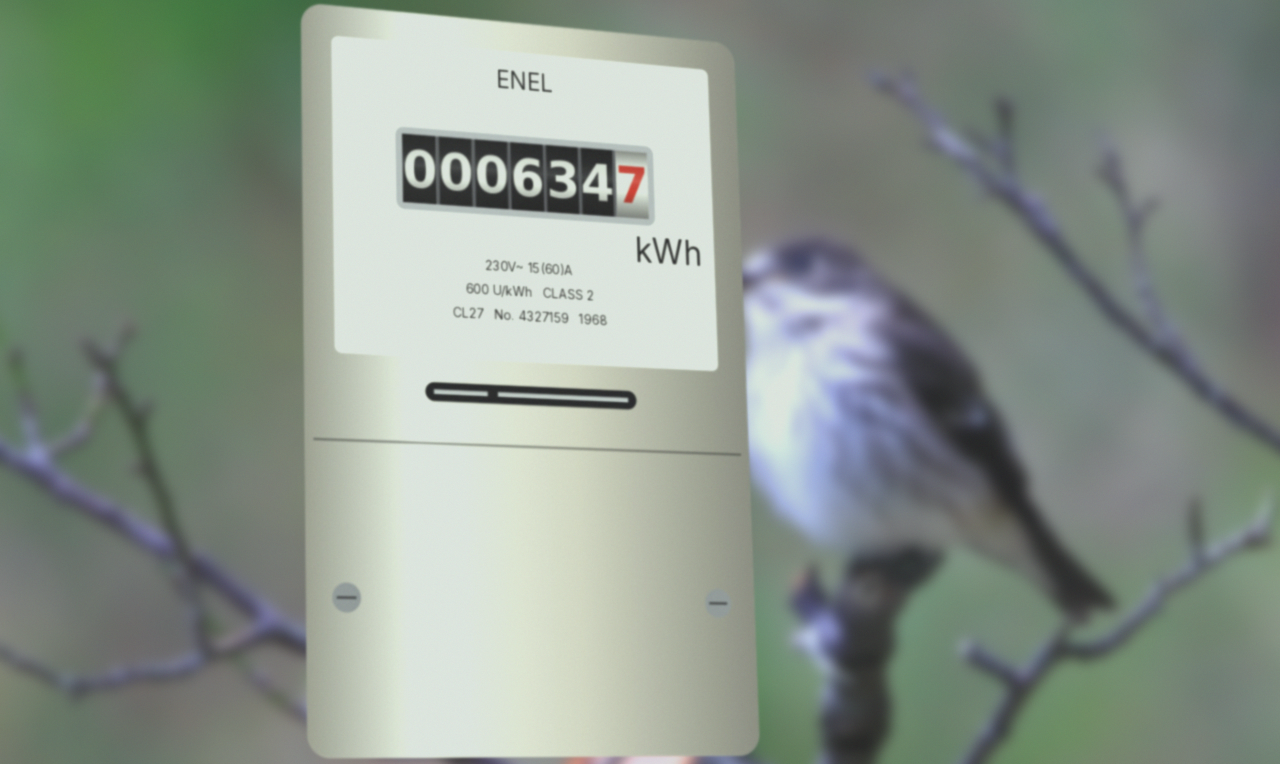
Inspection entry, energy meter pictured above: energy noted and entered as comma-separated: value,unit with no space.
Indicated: 634.7,kWh
